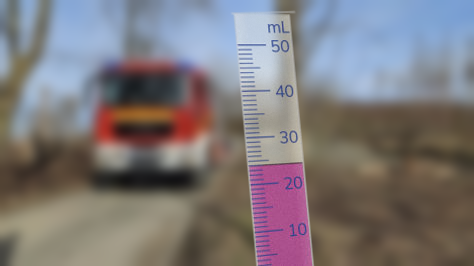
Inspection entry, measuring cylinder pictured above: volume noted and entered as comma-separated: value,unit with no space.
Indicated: 24,mL
